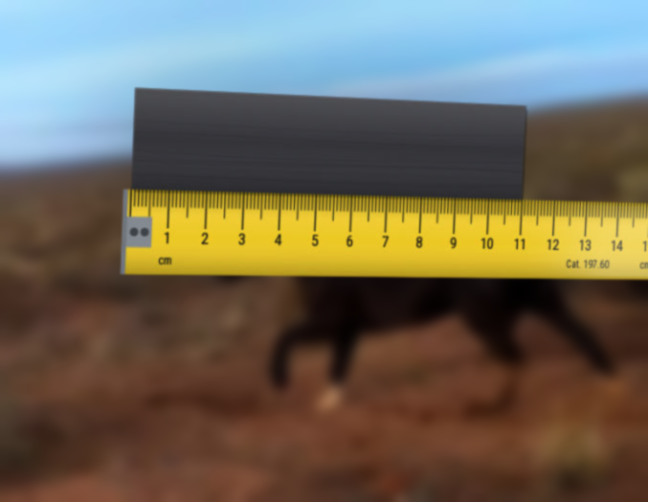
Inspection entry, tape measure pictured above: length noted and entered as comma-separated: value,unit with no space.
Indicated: 11,cm
